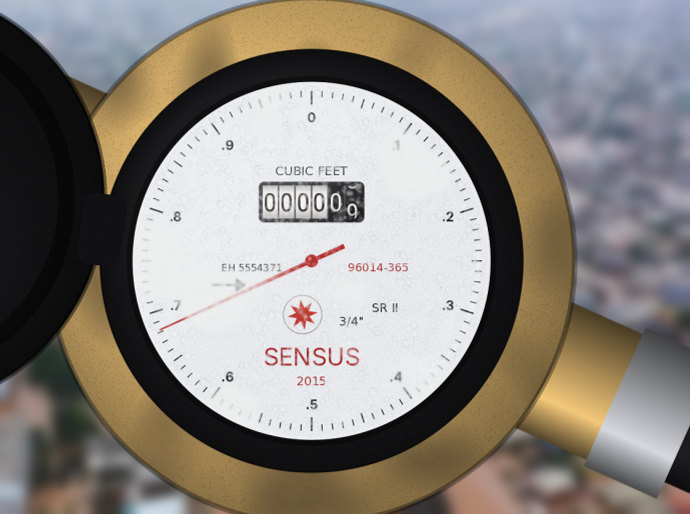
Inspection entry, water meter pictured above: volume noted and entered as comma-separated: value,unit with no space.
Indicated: 8.68,ft³
